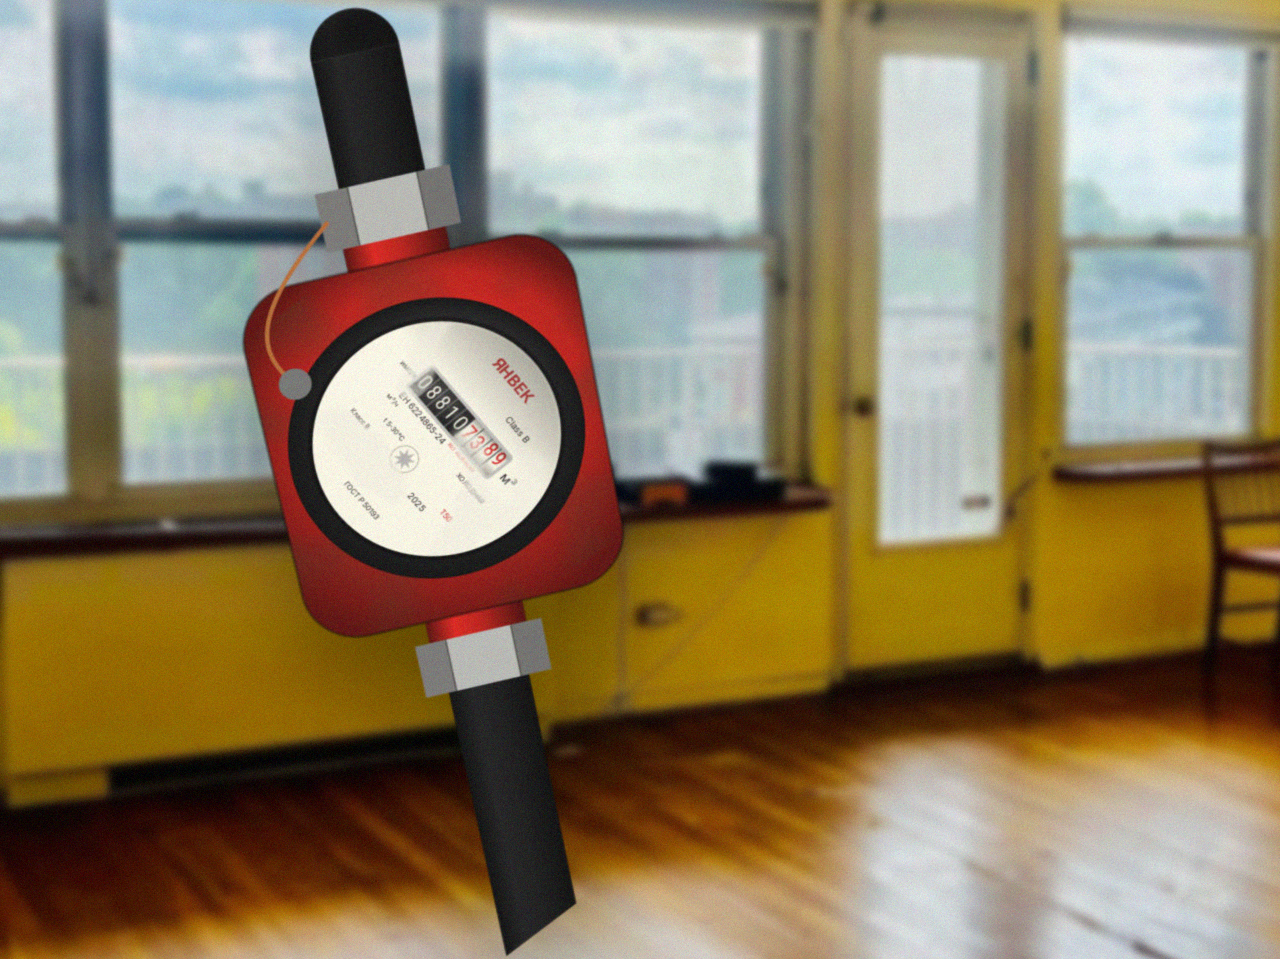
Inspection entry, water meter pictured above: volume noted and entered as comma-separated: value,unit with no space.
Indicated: 8810.7389,m³
